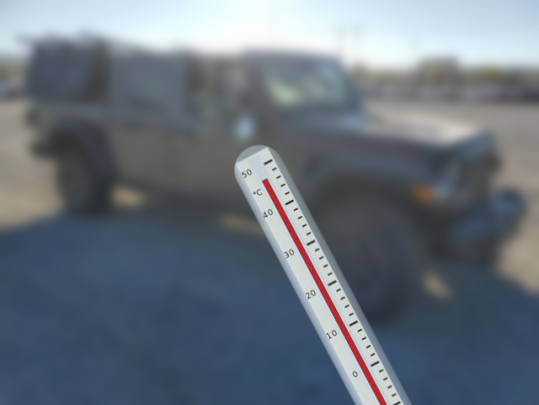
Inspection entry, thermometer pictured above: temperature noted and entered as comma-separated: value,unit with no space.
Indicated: 47,°C
